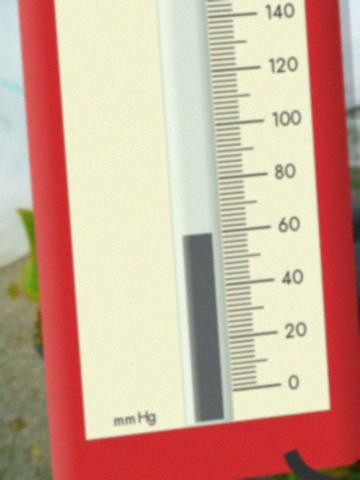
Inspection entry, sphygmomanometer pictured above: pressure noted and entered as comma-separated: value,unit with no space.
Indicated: 60,mmHg
